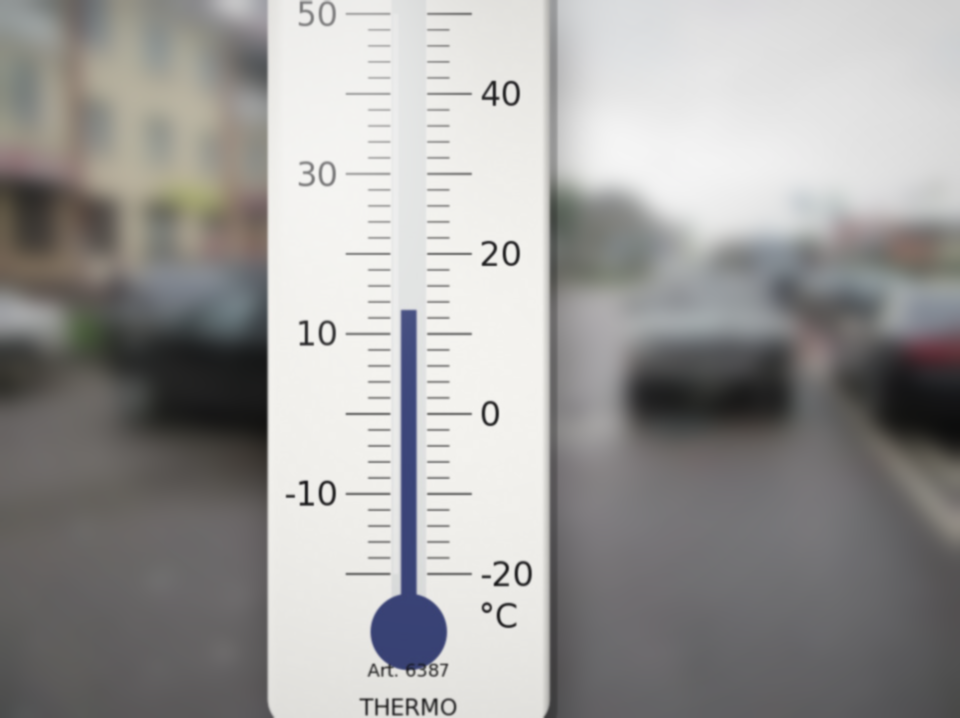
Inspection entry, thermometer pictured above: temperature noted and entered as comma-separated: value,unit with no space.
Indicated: 13,°C
